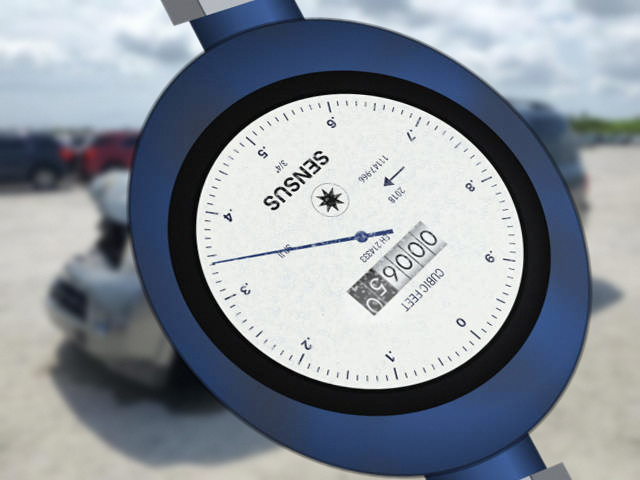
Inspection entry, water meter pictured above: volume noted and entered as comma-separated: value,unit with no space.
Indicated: 650.34,ft³
